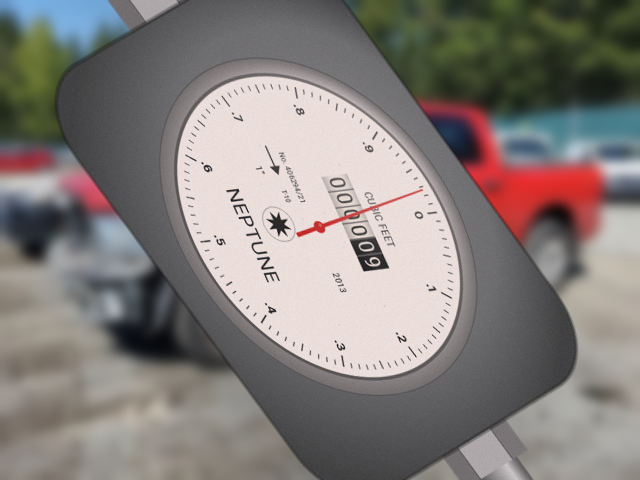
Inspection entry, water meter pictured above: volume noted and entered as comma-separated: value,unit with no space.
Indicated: 8.97,ft³
